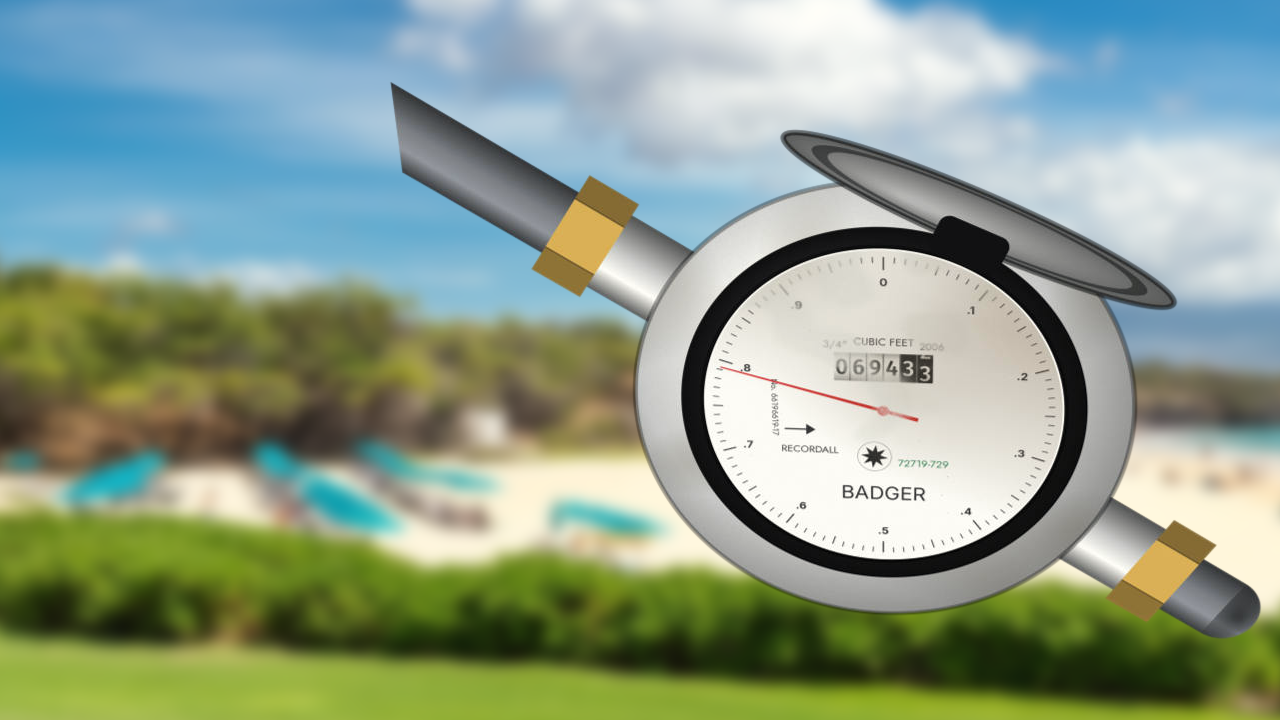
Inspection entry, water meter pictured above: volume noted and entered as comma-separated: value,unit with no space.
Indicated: 69432.79,ft³
